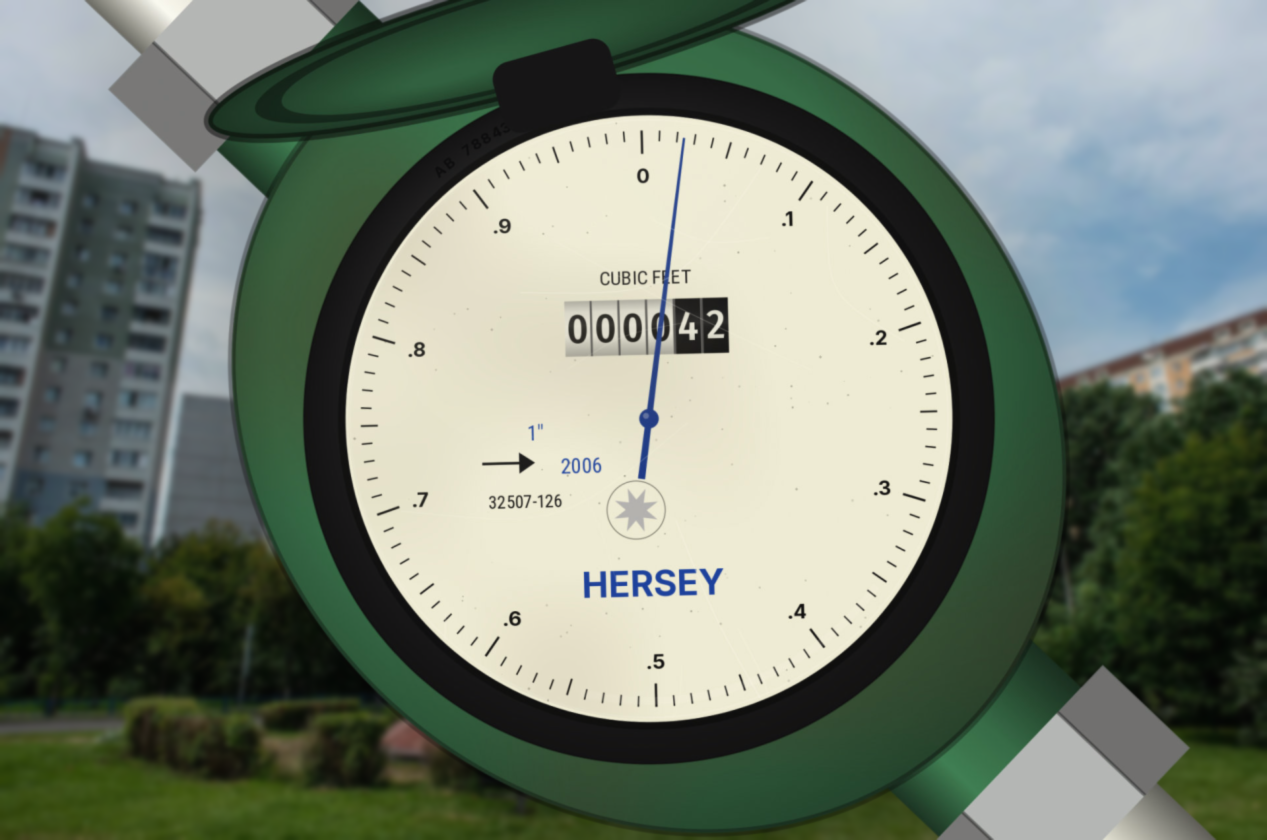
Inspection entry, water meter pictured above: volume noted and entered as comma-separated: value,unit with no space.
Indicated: 42.02,ft³
